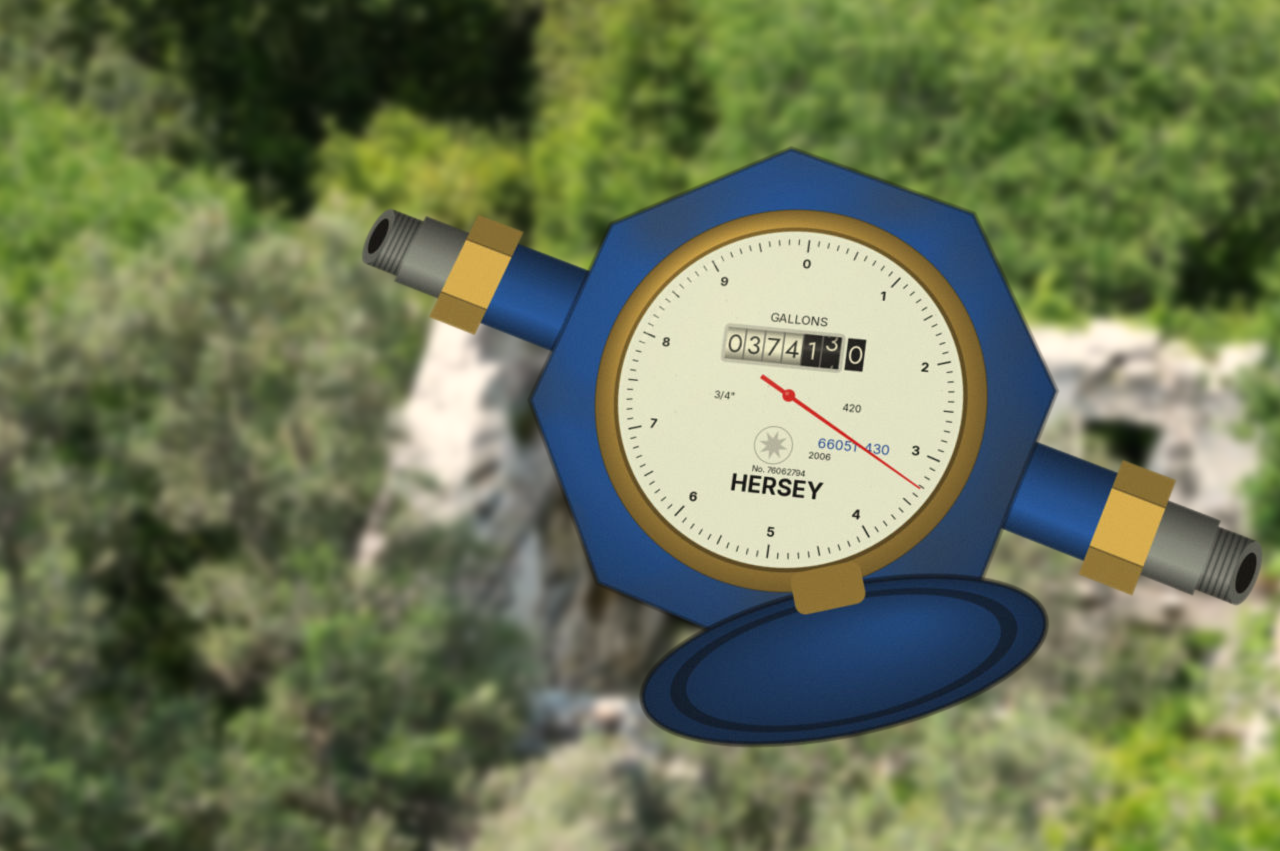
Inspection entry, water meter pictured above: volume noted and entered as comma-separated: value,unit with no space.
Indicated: 374133.3,gal
